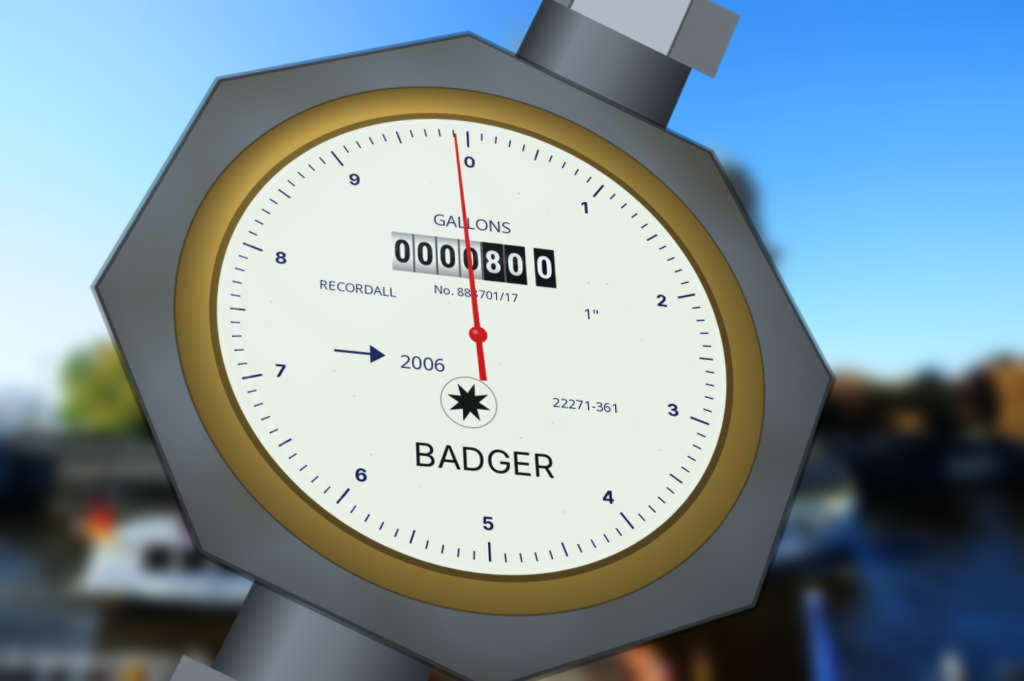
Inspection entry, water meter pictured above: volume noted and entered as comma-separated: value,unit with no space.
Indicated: 799.9,gal
